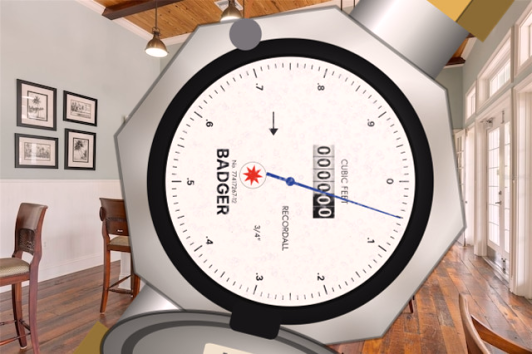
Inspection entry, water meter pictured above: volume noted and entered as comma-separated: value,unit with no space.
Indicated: 0.05,ft³
